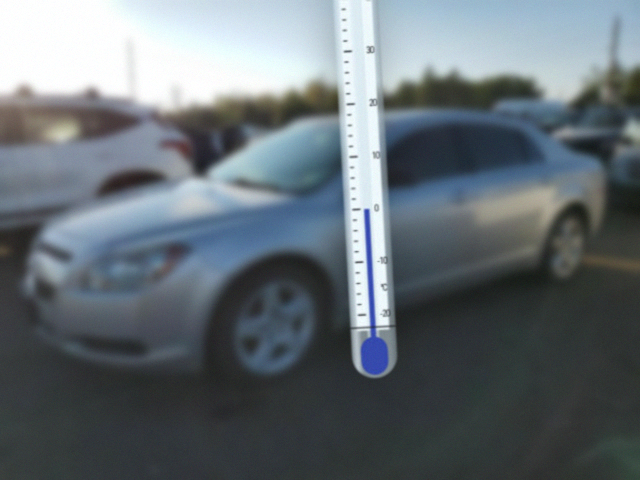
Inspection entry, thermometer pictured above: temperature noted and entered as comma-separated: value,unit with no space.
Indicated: 0,°C
